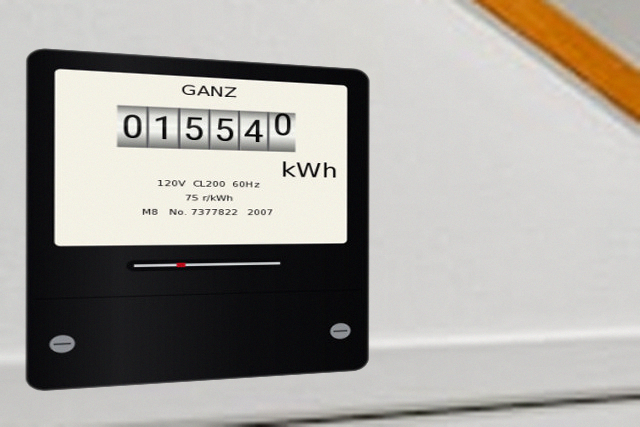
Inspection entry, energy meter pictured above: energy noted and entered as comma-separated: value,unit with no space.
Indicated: 15540,kWh
